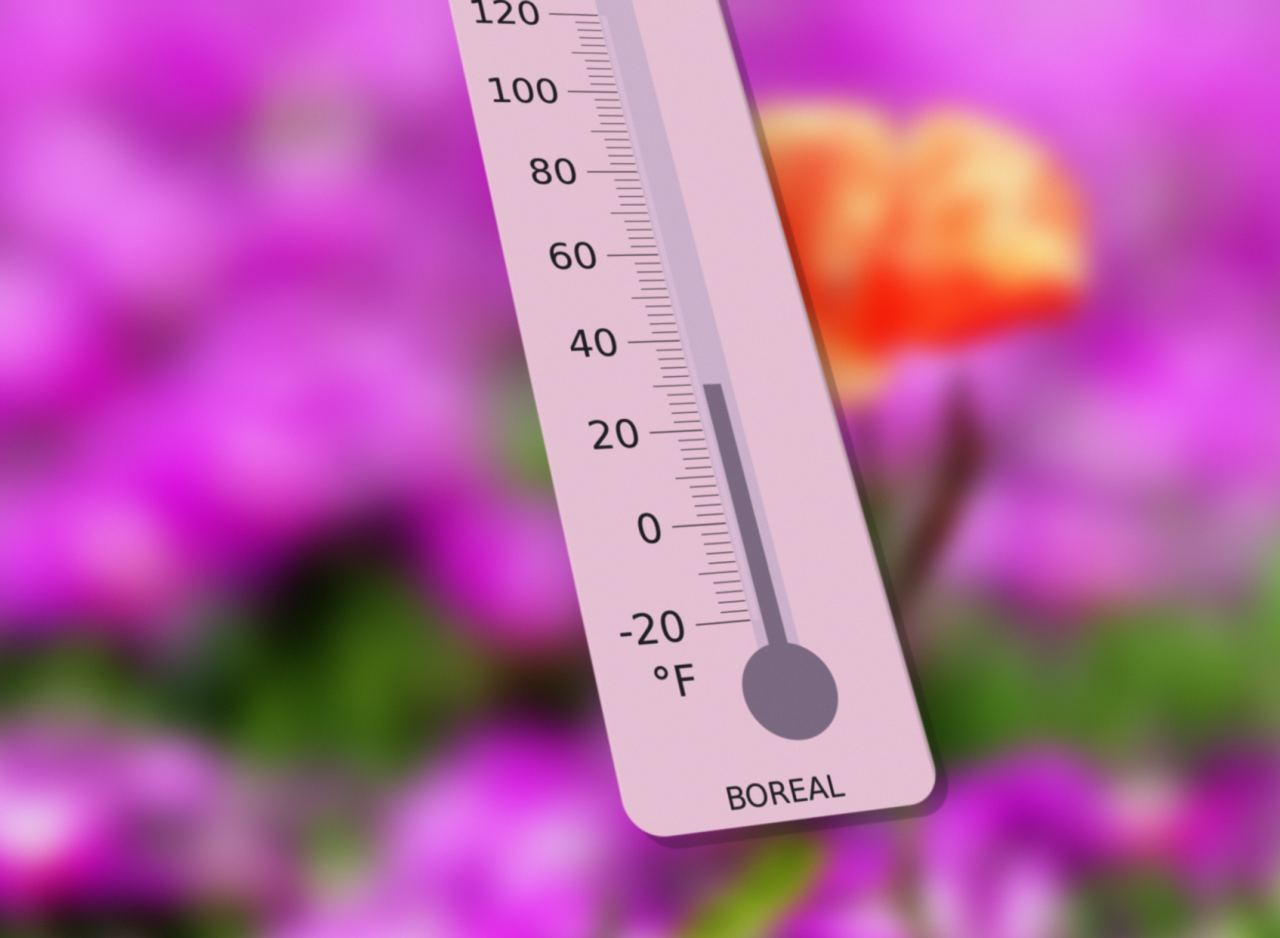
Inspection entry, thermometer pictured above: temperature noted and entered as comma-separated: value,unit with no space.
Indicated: 30,°F
